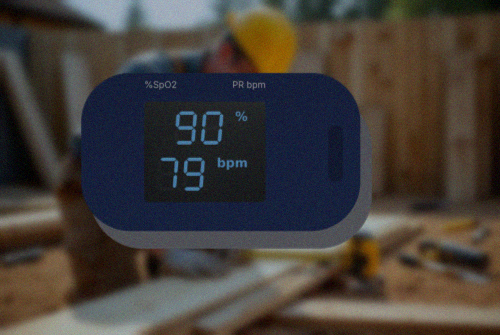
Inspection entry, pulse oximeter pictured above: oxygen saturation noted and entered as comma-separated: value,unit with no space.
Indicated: 90,%
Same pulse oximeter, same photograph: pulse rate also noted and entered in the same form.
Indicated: 79,bpm
